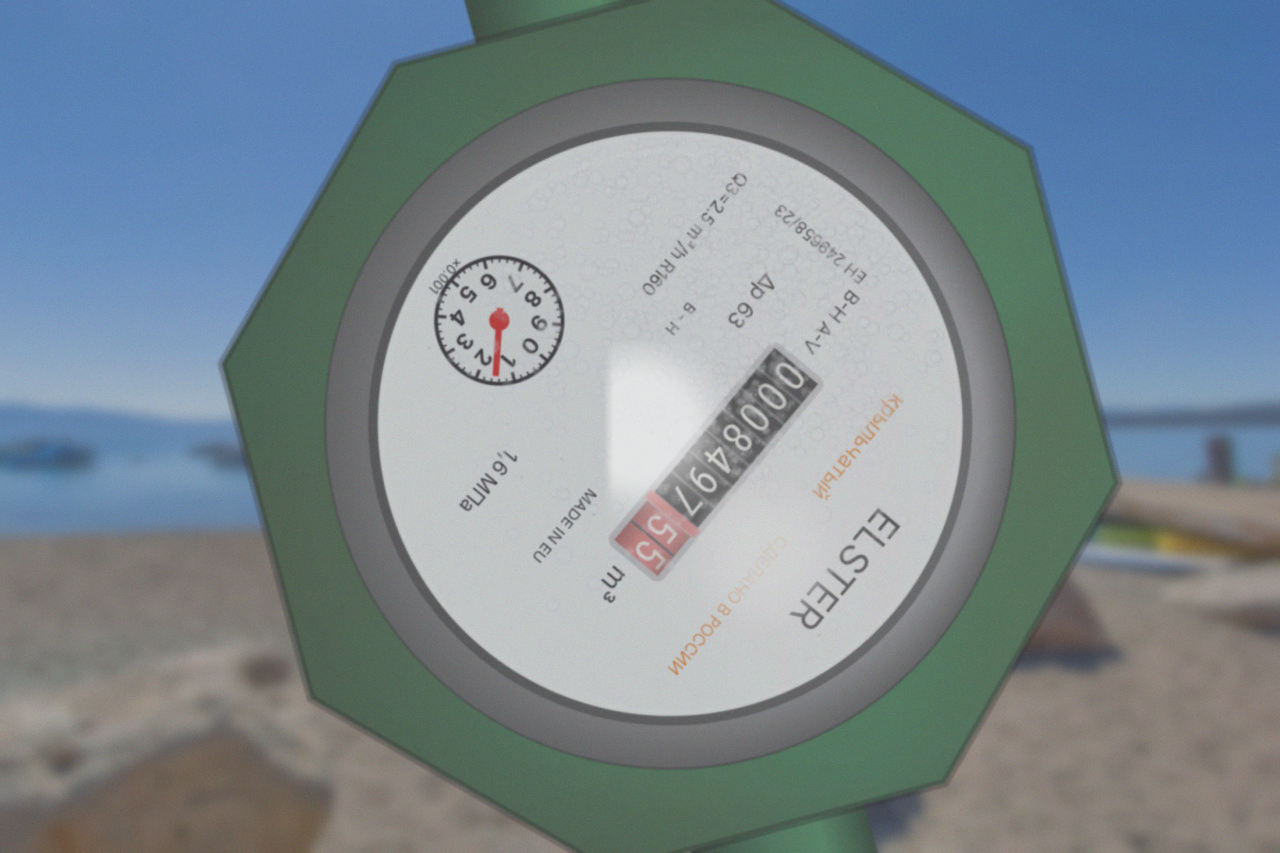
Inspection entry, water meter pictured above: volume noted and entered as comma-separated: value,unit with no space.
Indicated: 8497.551,m³
